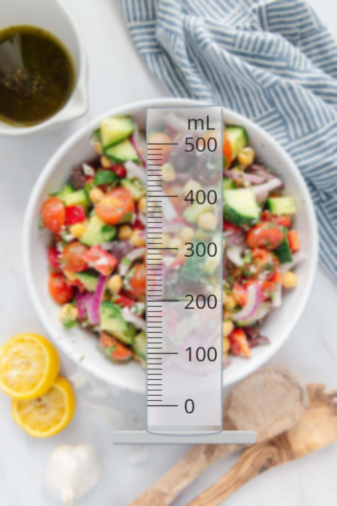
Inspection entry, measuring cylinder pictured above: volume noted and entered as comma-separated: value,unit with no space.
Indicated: 200,mL
